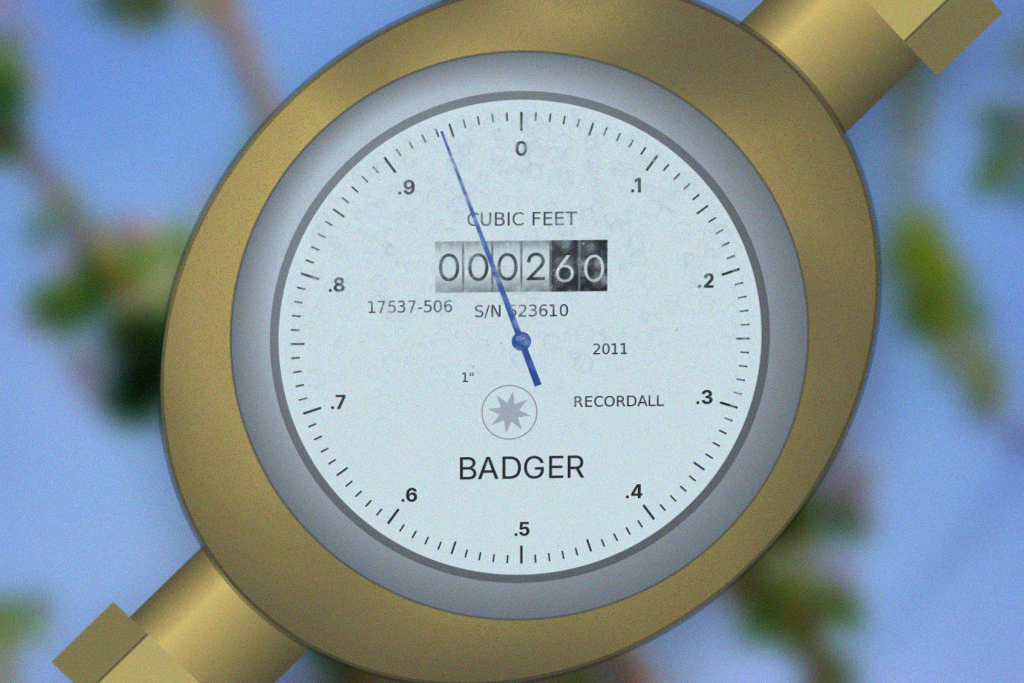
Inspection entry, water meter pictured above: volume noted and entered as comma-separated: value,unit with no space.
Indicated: 259.94,ft³
